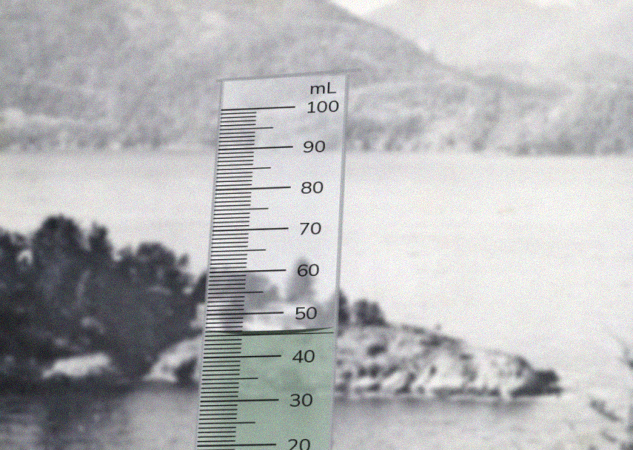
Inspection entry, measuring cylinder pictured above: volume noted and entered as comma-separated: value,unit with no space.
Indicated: 45,mL
